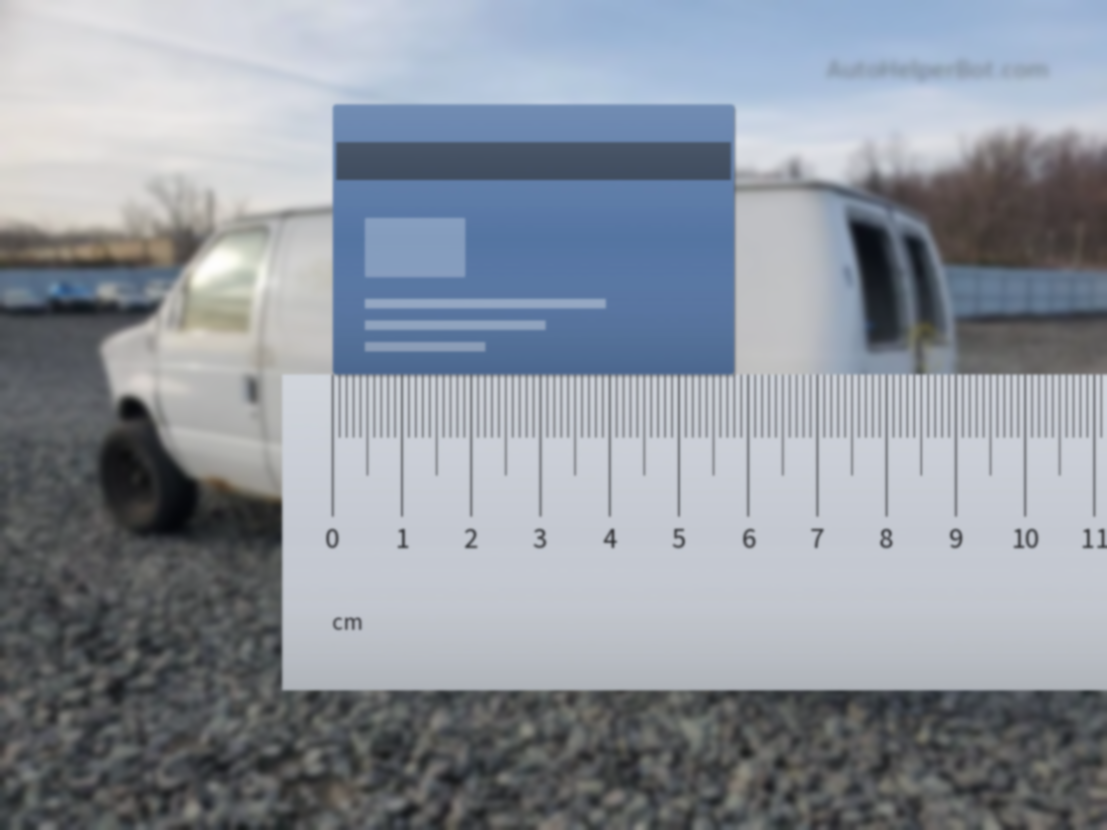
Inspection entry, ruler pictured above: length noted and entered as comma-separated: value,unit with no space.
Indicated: 5.8,cm
